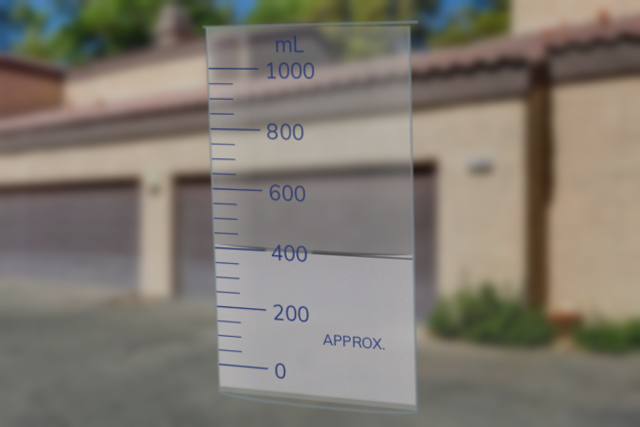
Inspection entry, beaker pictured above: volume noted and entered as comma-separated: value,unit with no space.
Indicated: 400,mL
